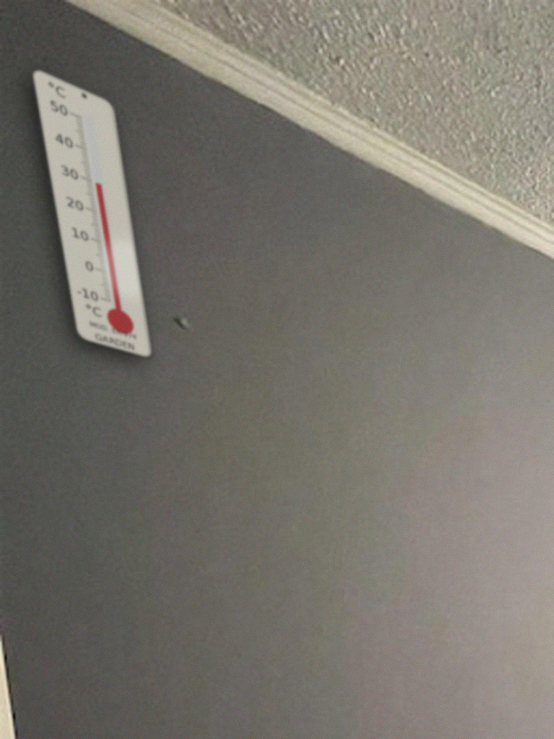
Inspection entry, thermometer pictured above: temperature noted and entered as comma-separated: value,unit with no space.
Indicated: 30,°C
